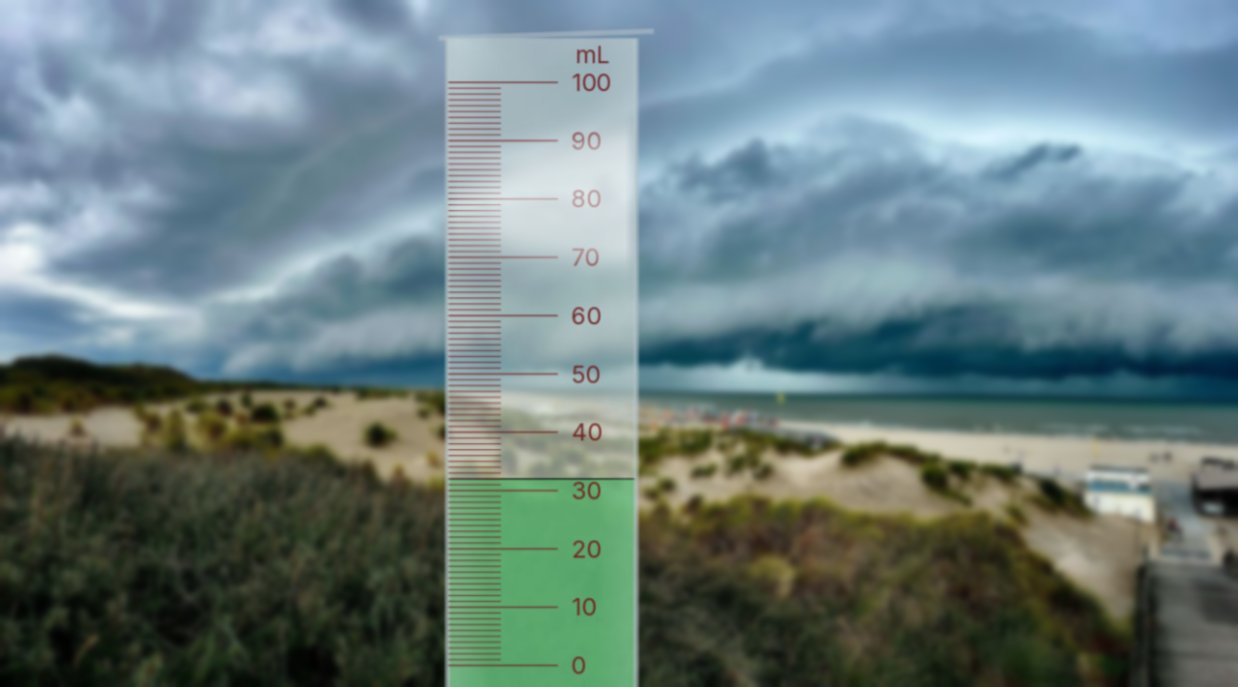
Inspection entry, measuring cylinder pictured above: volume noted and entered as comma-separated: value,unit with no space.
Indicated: 32,mL
